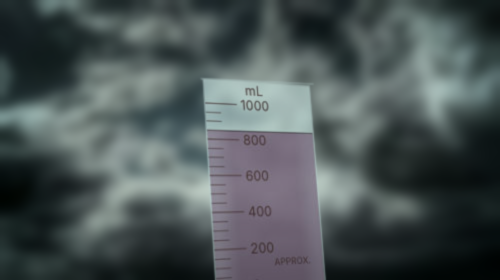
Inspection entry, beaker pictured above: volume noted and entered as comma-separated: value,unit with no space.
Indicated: 850,mL
